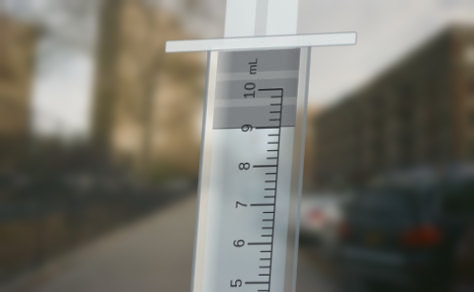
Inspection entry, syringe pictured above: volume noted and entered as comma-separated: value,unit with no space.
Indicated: 9,mL
